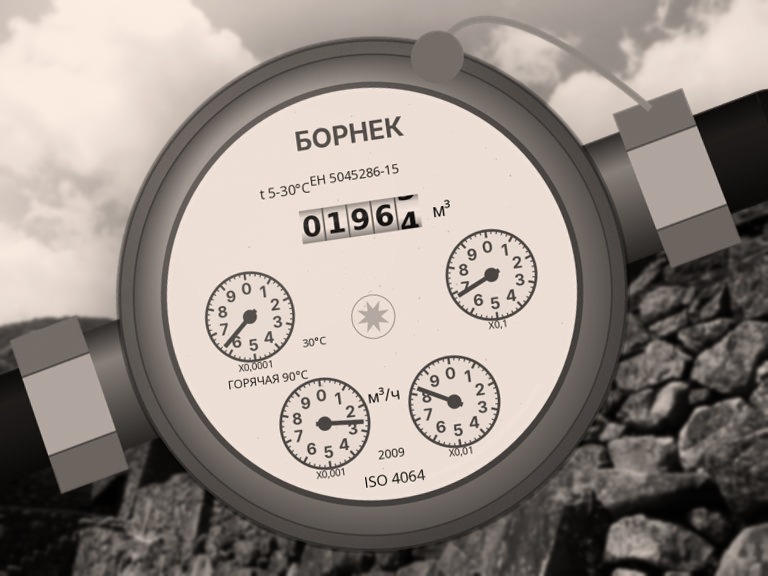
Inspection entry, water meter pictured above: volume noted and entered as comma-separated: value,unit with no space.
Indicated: 1963.6826,m³
